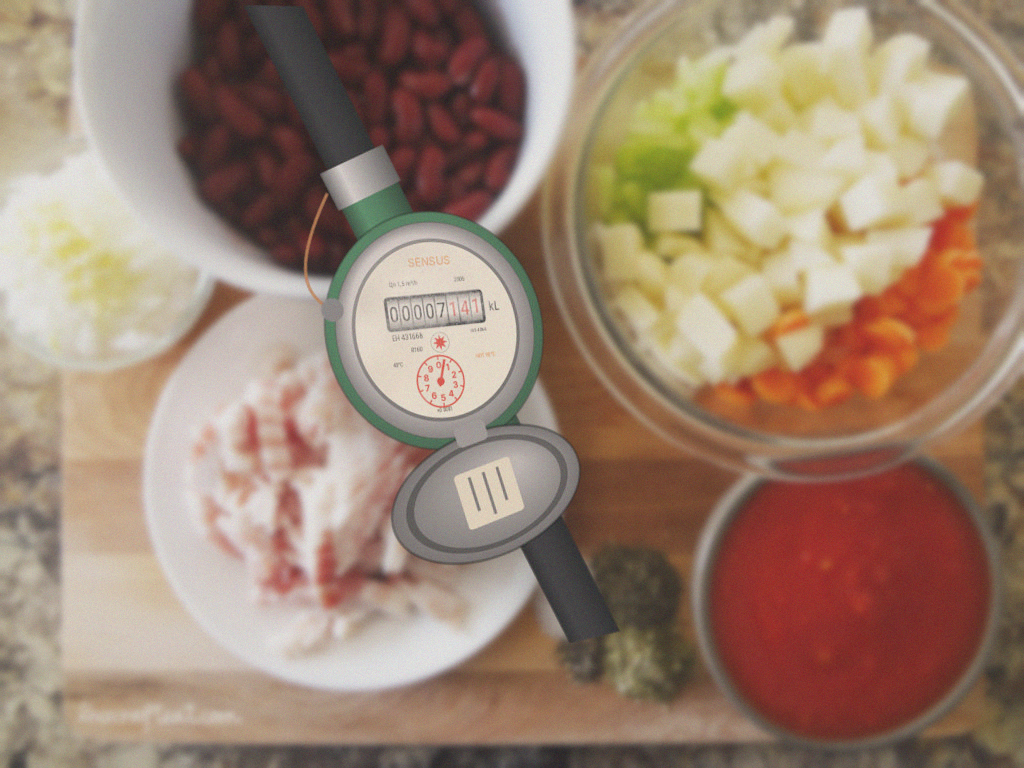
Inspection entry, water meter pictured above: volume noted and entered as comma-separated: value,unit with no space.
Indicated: 7.1410,kL
